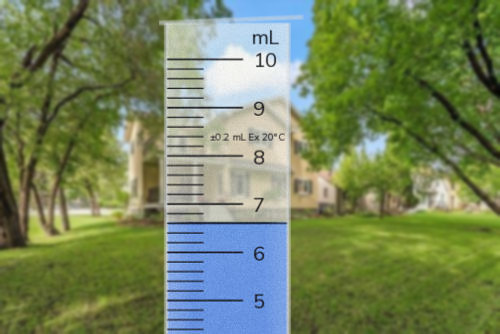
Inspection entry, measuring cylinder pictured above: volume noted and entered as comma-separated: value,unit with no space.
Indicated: 6.6,mL
